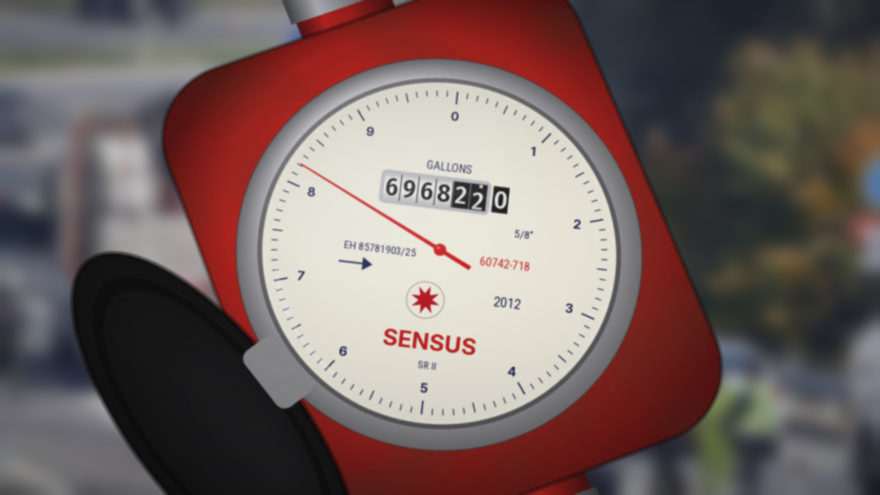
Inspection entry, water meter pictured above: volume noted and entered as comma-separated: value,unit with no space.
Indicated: 6968218.2,gal
